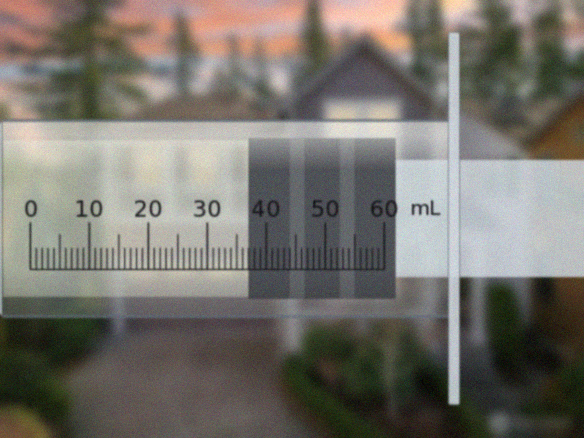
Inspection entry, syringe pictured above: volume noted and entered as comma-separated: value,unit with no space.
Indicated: 37,mL
